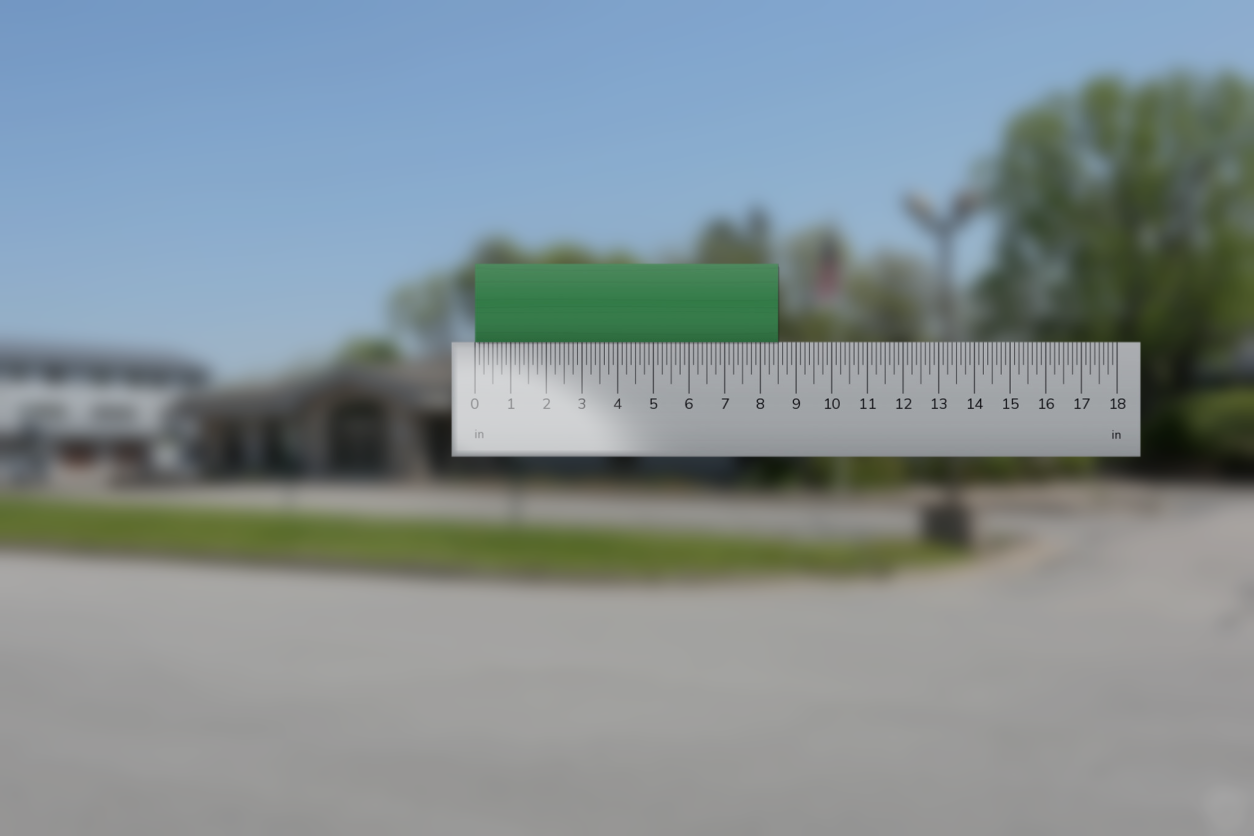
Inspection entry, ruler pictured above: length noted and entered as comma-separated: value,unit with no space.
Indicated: 8.5,in
